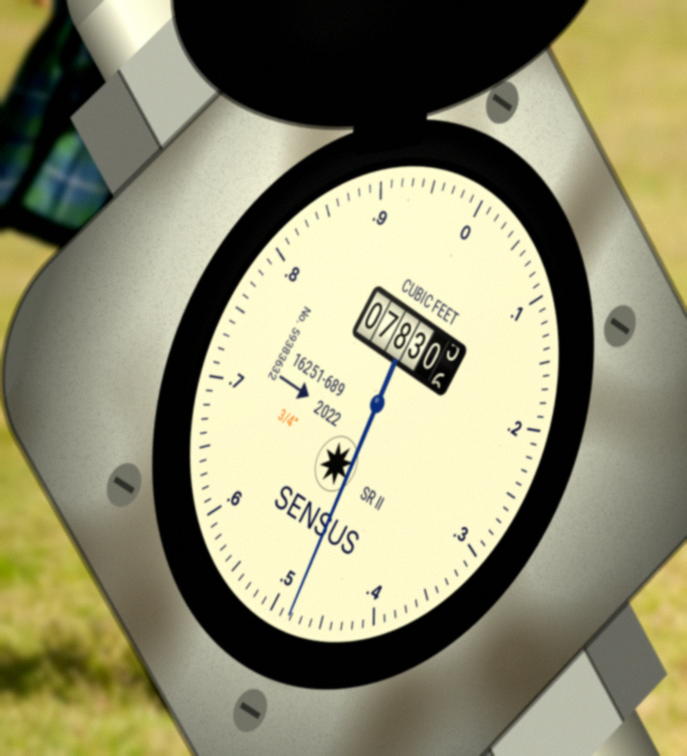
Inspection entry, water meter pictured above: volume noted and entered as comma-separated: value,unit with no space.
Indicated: 78305.48,ft³
